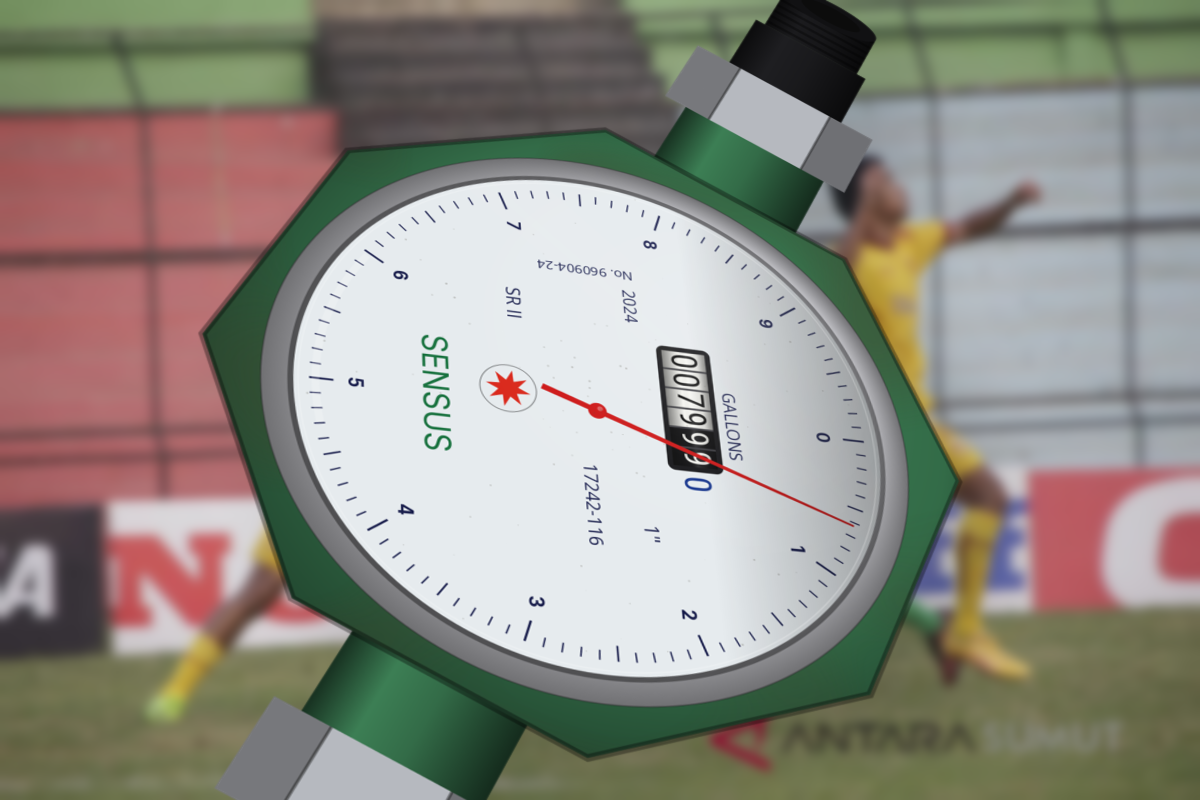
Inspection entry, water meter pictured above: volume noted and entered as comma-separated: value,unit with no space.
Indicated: 79990.6,gal
